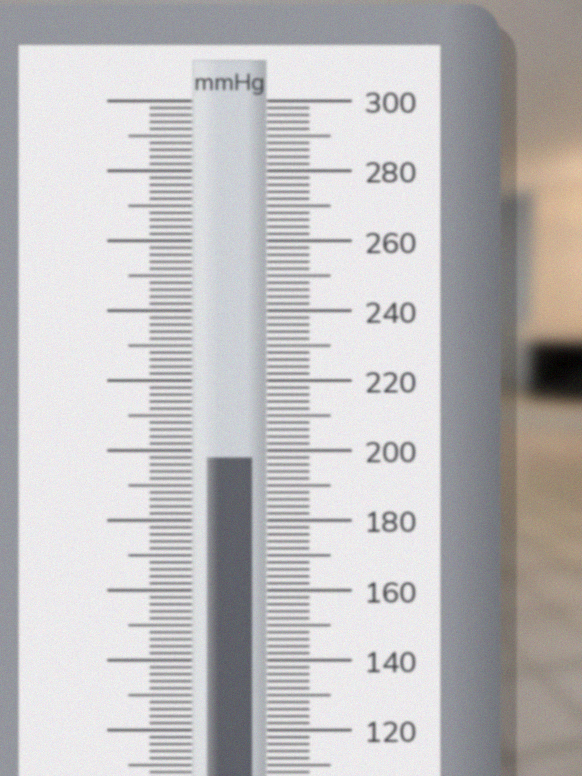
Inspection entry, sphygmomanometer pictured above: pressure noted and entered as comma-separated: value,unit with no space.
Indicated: 198,mmHg
